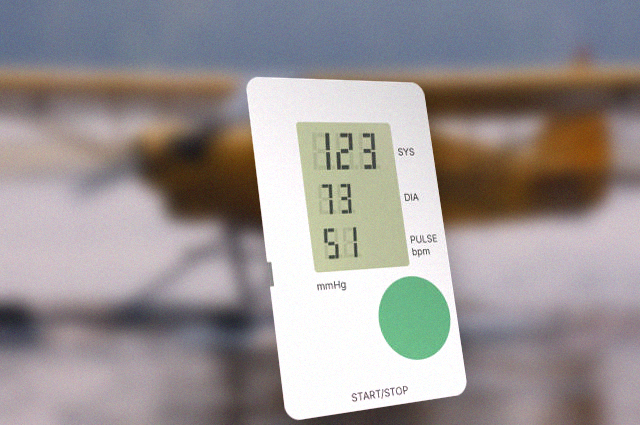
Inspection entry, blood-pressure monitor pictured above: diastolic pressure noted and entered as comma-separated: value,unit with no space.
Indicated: 73,mmHg
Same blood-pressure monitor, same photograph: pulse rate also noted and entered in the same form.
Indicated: 51,bpm
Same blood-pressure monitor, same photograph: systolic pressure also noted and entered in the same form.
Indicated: 123,mmHg
